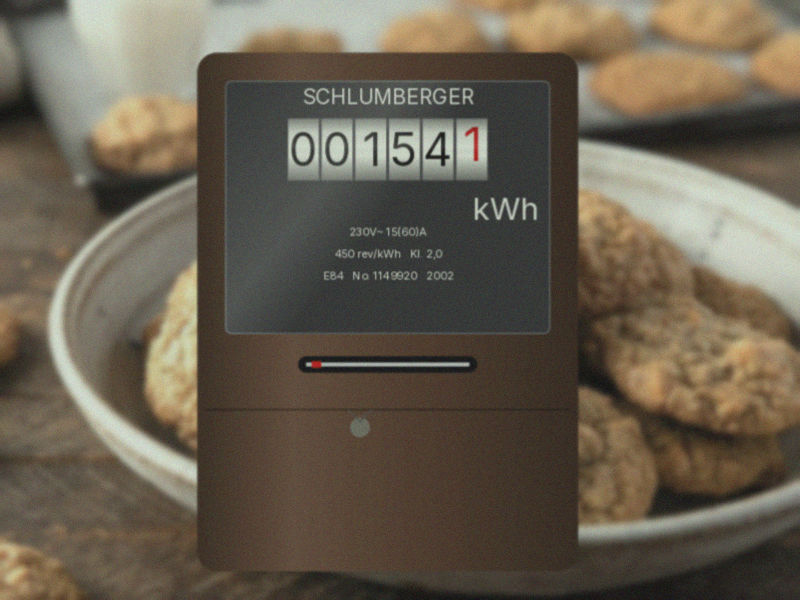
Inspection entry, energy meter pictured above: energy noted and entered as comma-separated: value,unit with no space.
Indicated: 154.1,kWh
